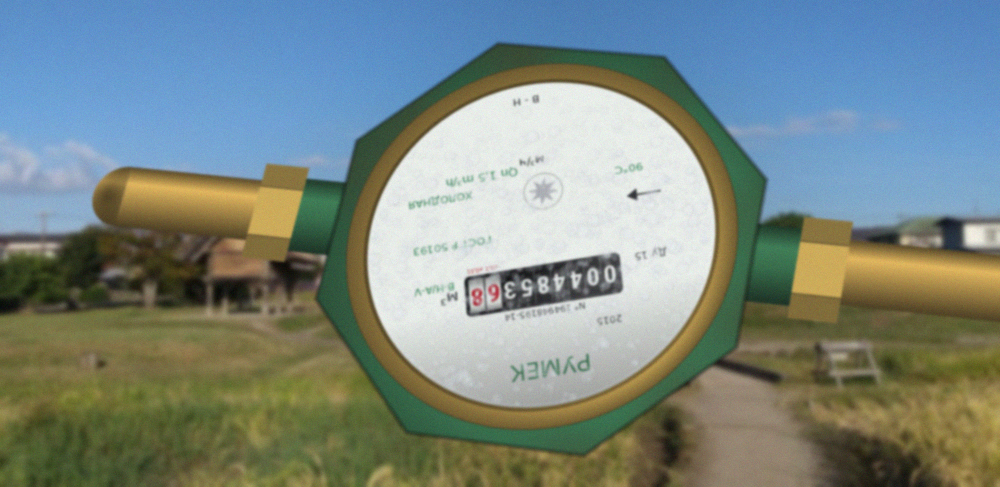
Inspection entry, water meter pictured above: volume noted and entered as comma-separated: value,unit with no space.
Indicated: 44853.68,m³
